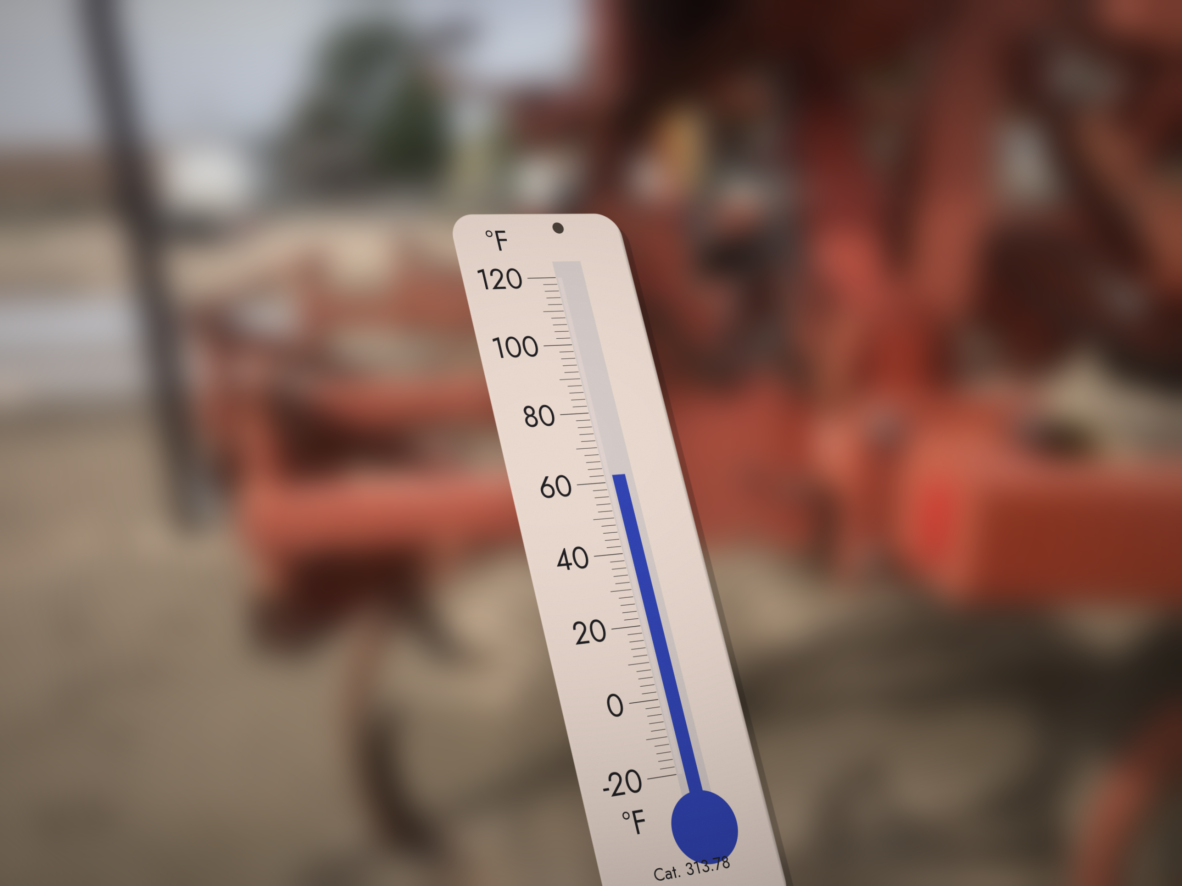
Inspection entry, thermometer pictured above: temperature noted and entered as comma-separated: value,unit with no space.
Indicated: 62,°F
